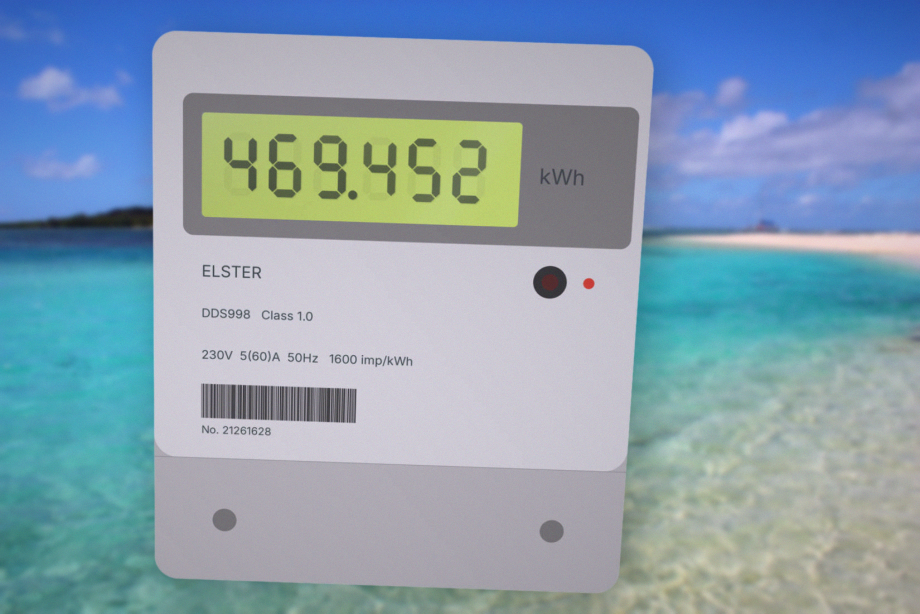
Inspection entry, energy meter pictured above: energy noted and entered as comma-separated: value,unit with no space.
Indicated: 469.452,kWh
